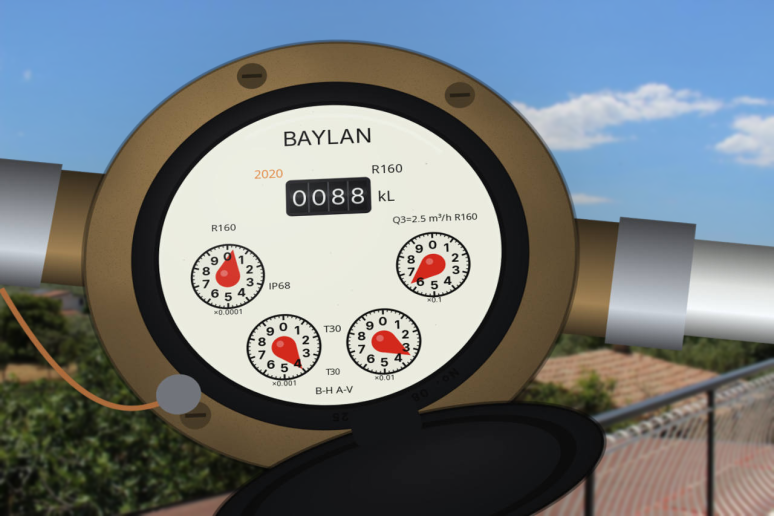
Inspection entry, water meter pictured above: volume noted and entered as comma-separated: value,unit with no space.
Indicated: 88.6340,kL
